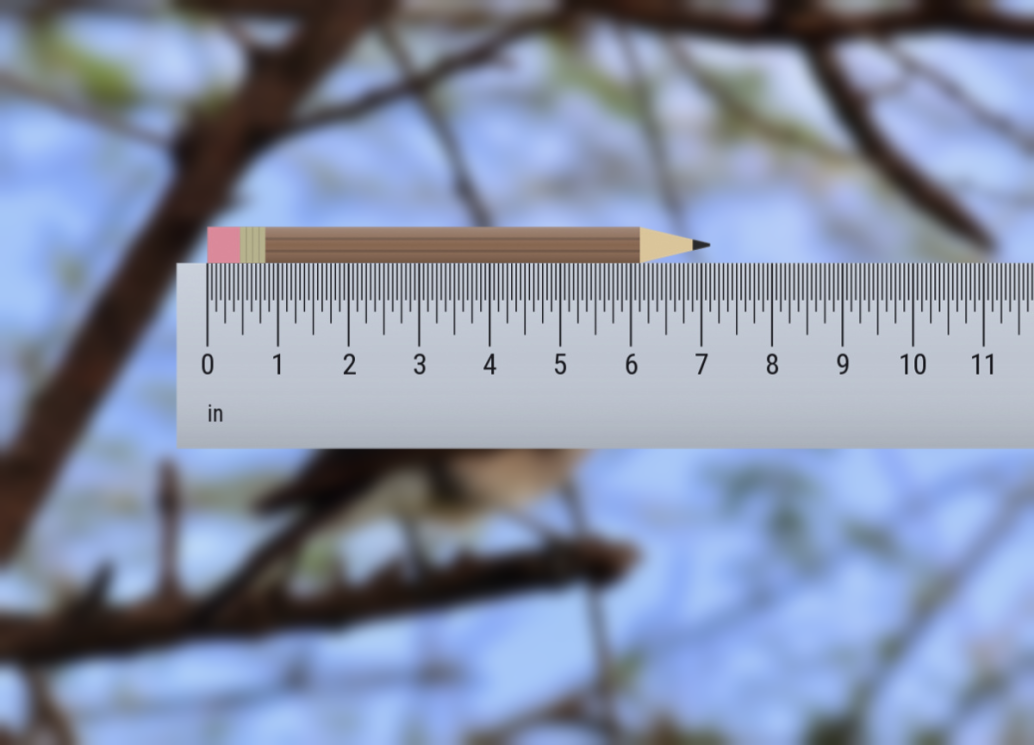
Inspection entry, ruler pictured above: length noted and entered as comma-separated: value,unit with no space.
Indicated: 7.125,in
